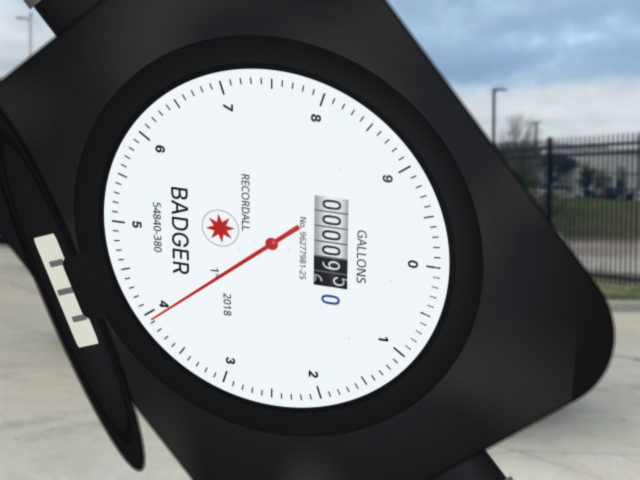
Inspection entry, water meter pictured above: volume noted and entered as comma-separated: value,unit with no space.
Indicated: 953.9,gal
